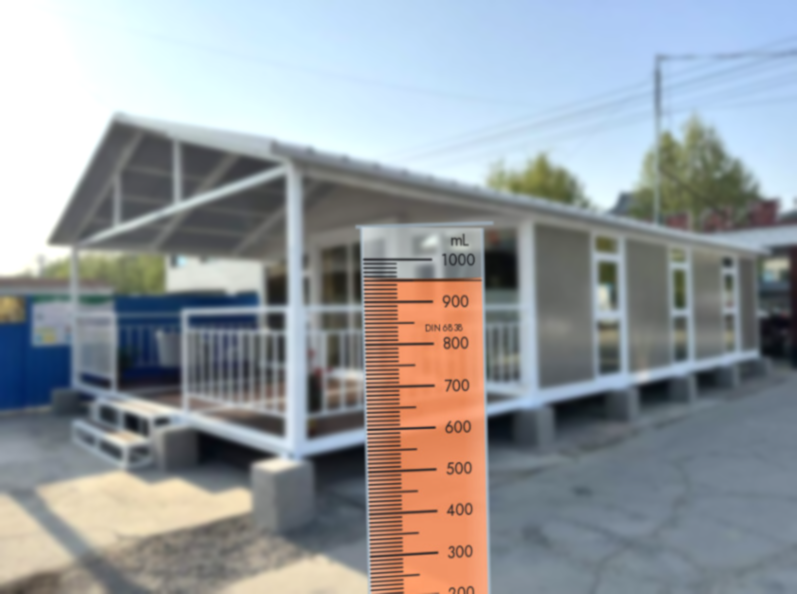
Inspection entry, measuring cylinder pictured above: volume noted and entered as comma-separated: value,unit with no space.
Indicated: 950,mL
